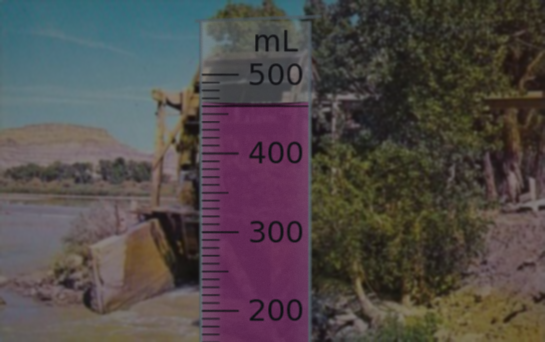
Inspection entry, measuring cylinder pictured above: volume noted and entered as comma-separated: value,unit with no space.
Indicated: 460,mL
